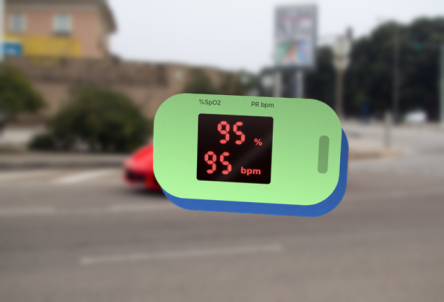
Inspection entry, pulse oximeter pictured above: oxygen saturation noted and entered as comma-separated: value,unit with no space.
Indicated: 95,%
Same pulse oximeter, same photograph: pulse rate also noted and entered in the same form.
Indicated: 95,bpm
